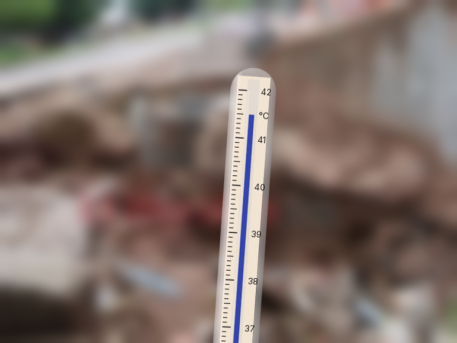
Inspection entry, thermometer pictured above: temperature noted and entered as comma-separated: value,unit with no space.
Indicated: 41.5,°C
